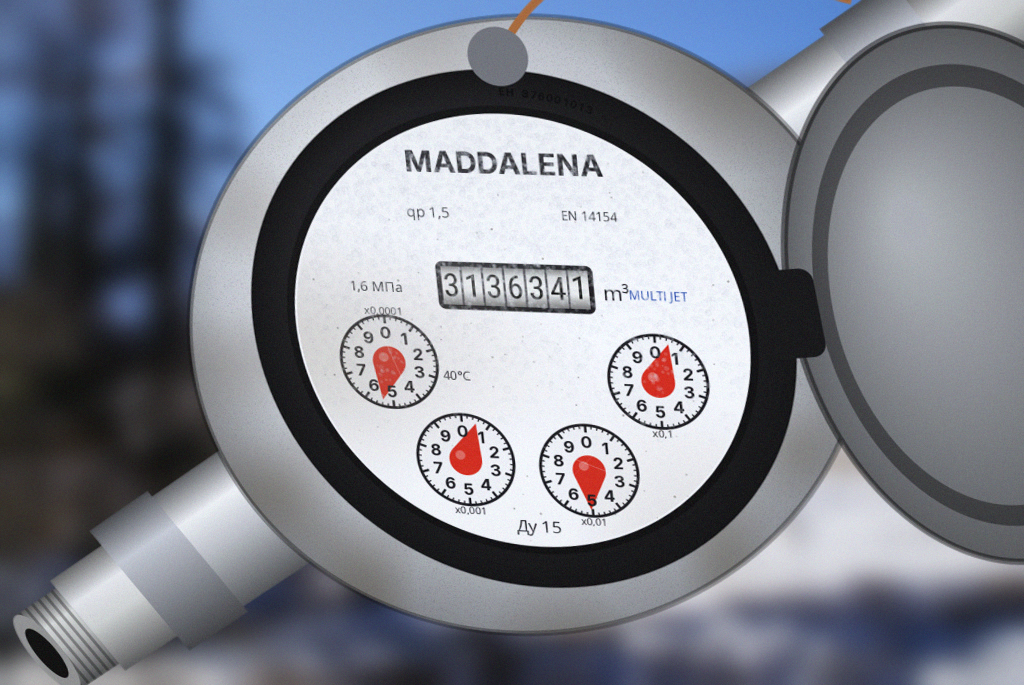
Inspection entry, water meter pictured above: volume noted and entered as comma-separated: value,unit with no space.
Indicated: 3136341.0505,m³
